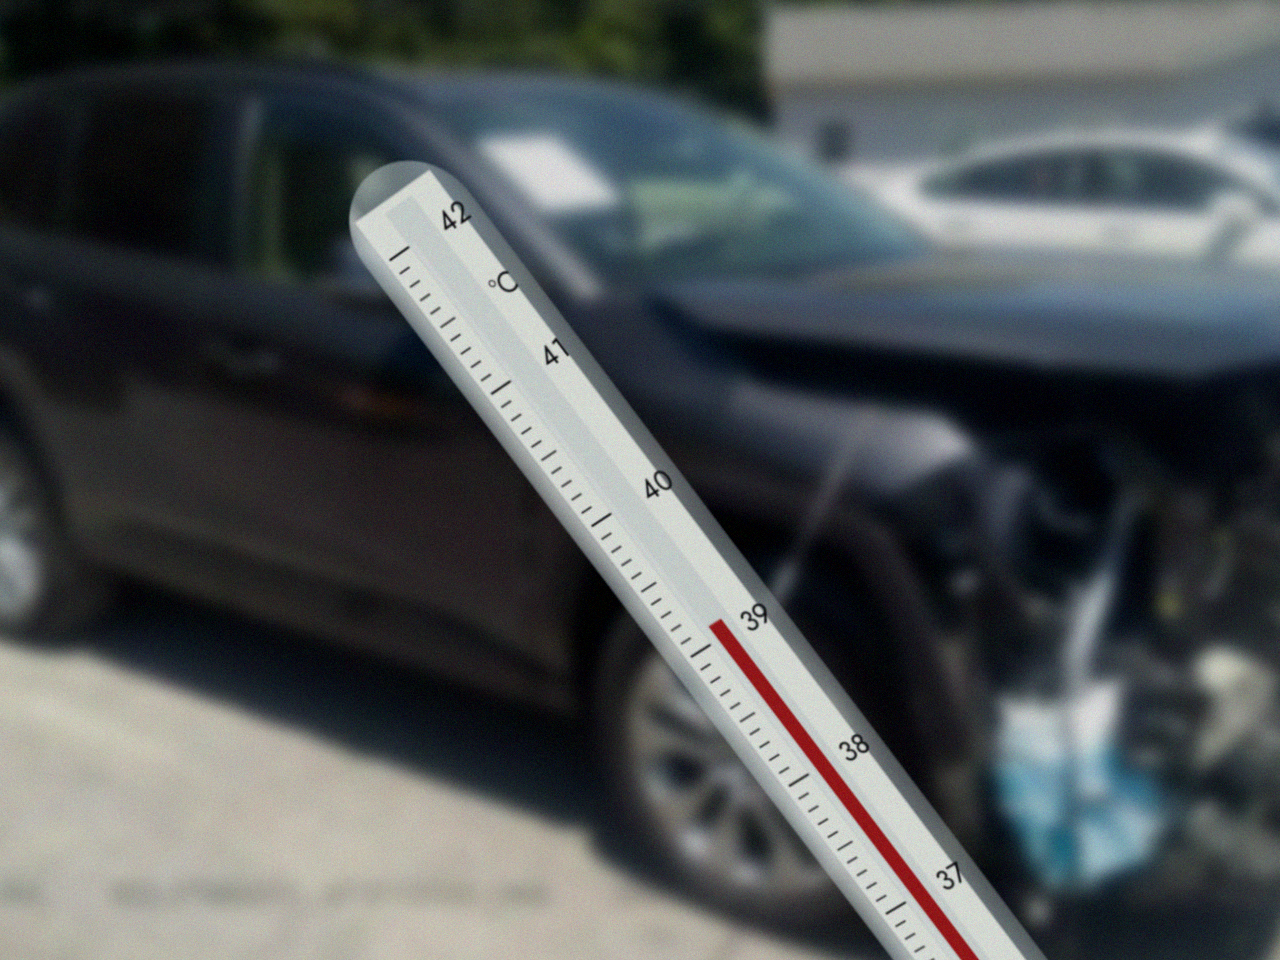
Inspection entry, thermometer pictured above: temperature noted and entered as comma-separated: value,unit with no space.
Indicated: 39.1,°C
